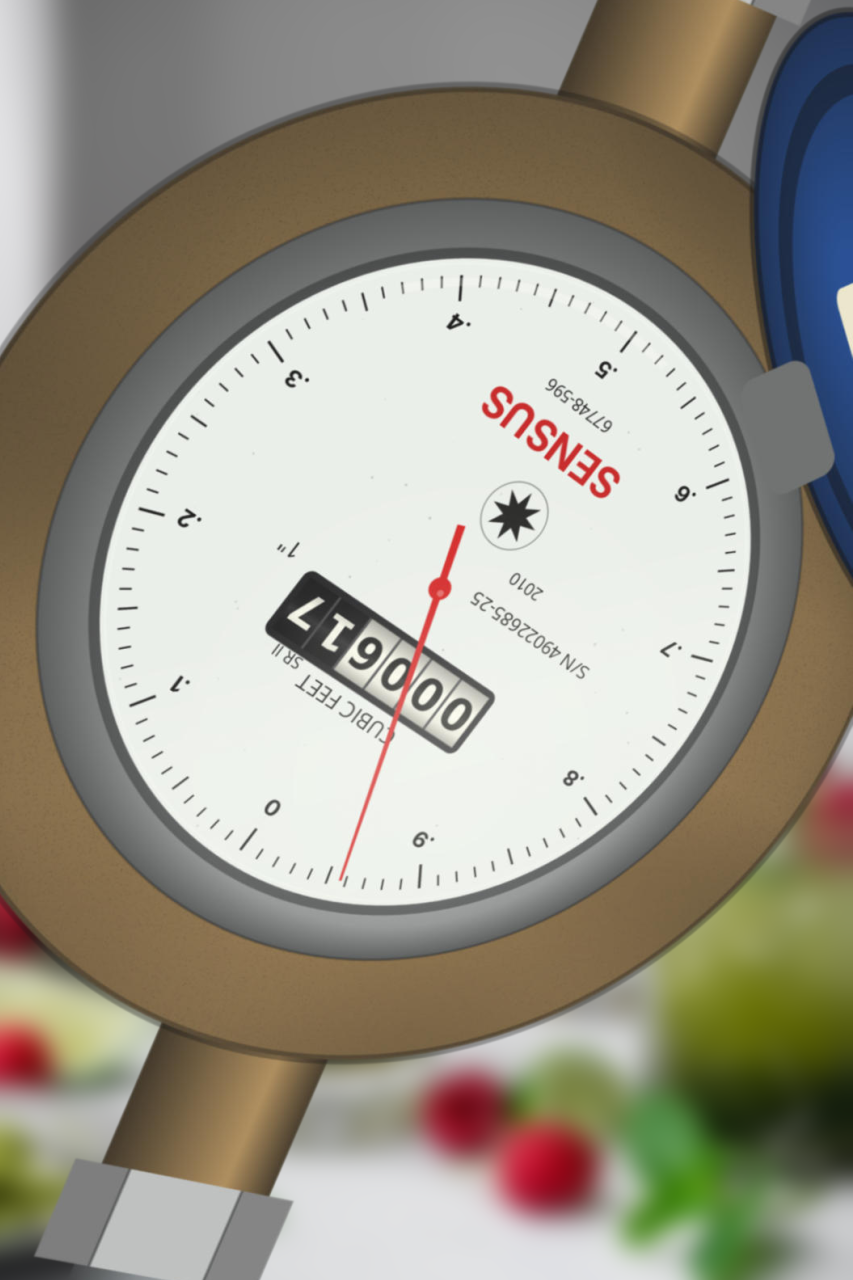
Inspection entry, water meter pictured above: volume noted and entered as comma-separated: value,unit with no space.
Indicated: 616.94,ft³
